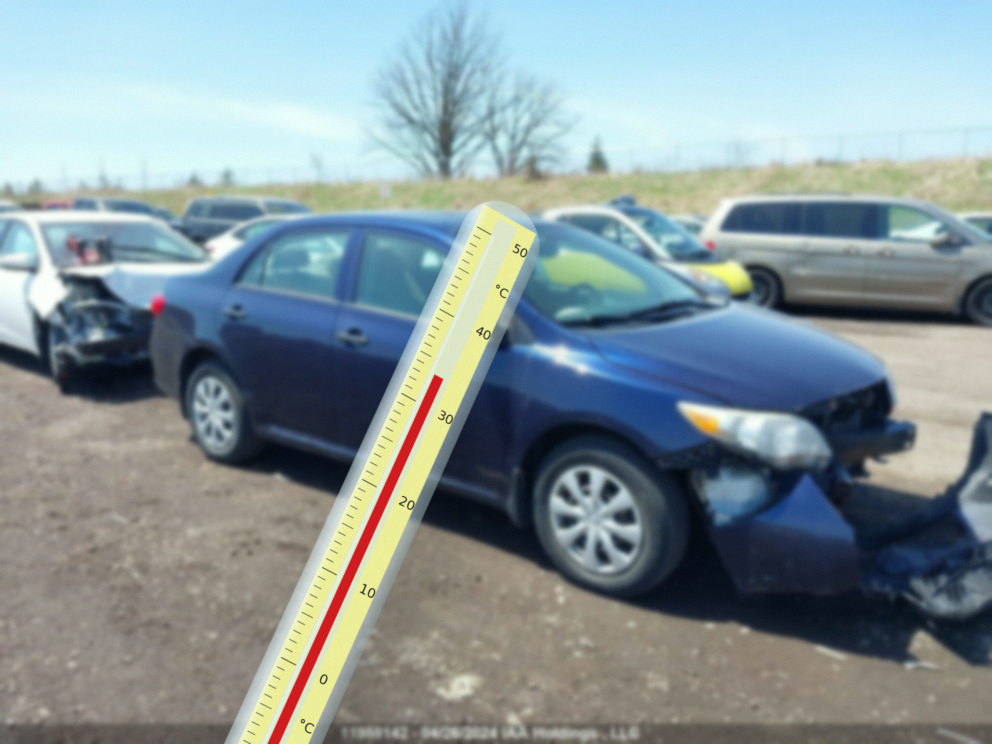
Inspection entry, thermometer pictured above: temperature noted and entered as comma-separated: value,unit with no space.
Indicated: 33.5,°C
